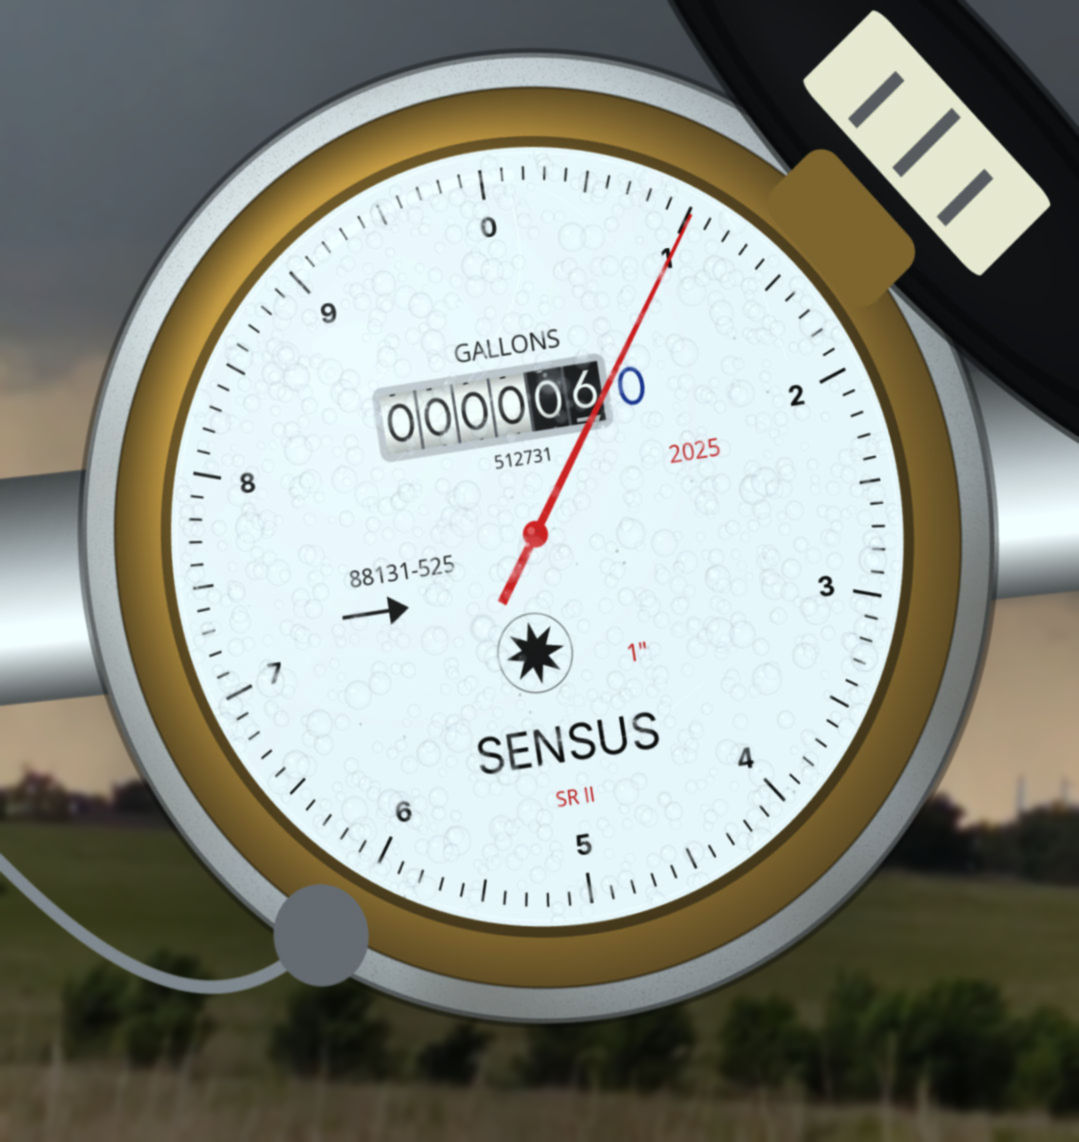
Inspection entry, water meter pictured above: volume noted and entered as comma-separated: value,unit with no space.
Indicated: 61.0,gal
